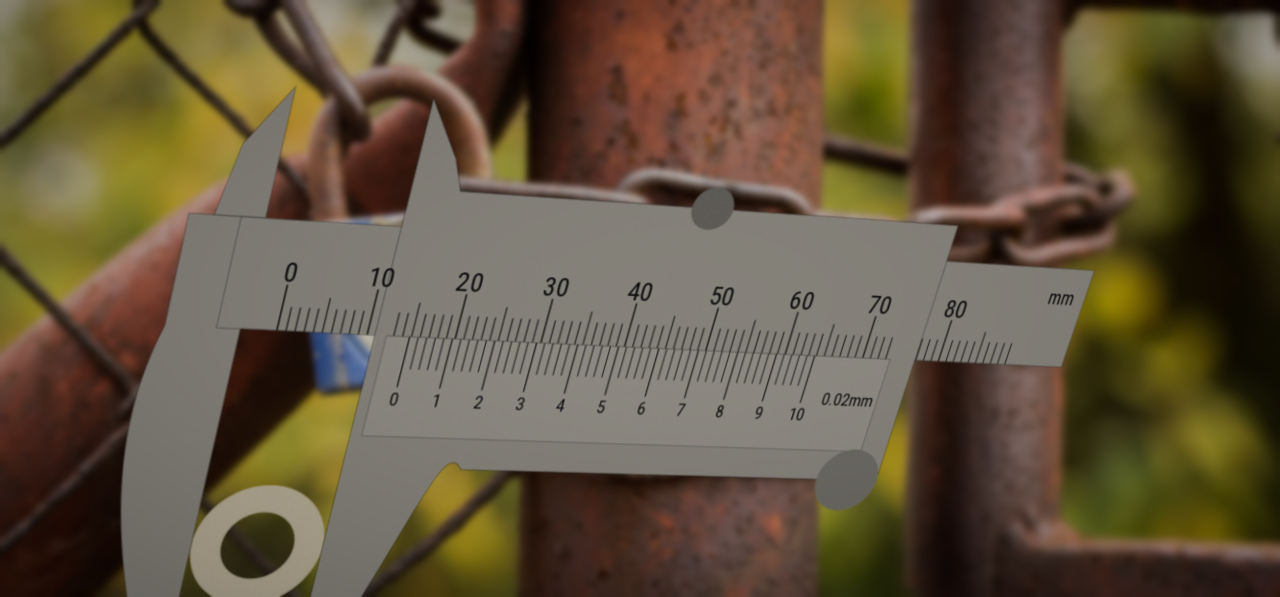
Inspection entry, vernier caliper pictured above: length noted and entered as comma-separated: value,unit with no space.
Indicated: 14.8,mm
